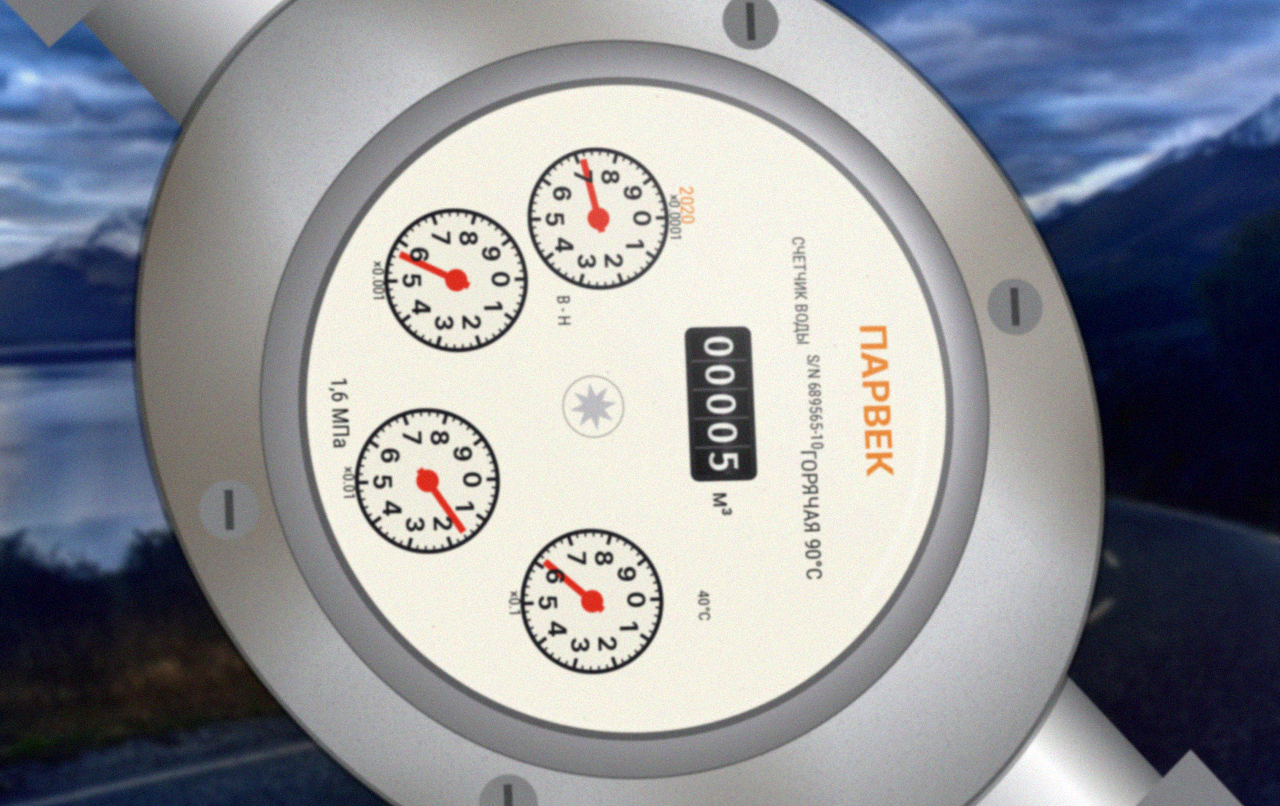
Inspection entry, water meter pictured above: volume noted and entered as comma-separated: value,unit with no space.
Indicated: 5.6157,m³
